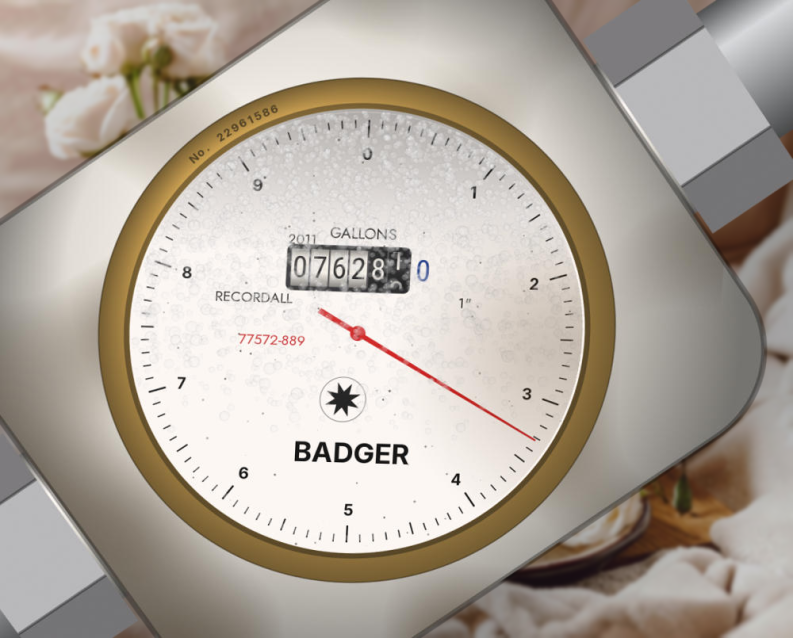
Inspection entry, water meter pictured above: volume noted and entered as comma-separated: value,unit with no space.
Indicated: 762813.3,gal
